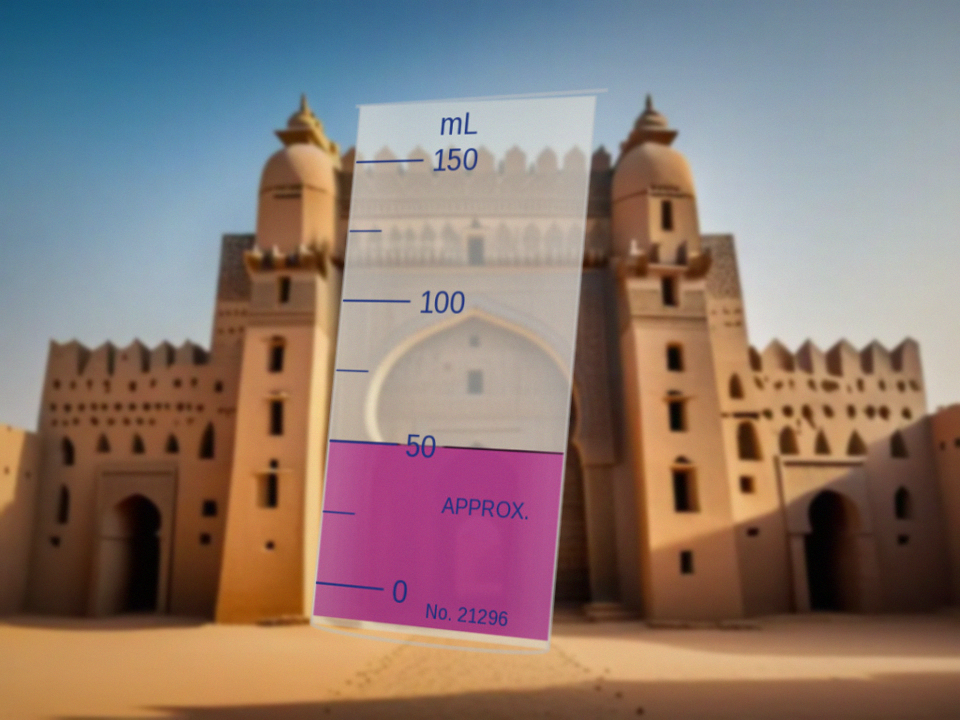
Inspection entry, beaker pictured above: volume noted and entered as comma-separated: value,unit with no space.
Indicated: 50,mL
